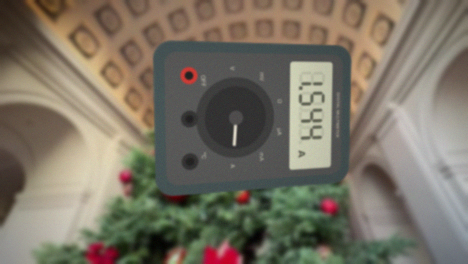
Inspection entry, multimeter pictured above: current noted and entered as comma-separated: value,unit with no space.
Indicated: 1.544,A
